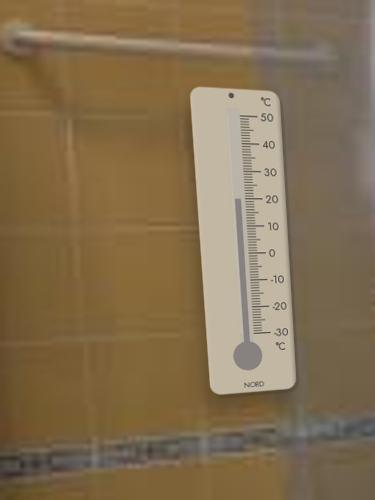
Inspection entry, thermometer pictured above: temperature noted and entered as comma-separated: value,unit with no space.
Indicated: 20,°C
